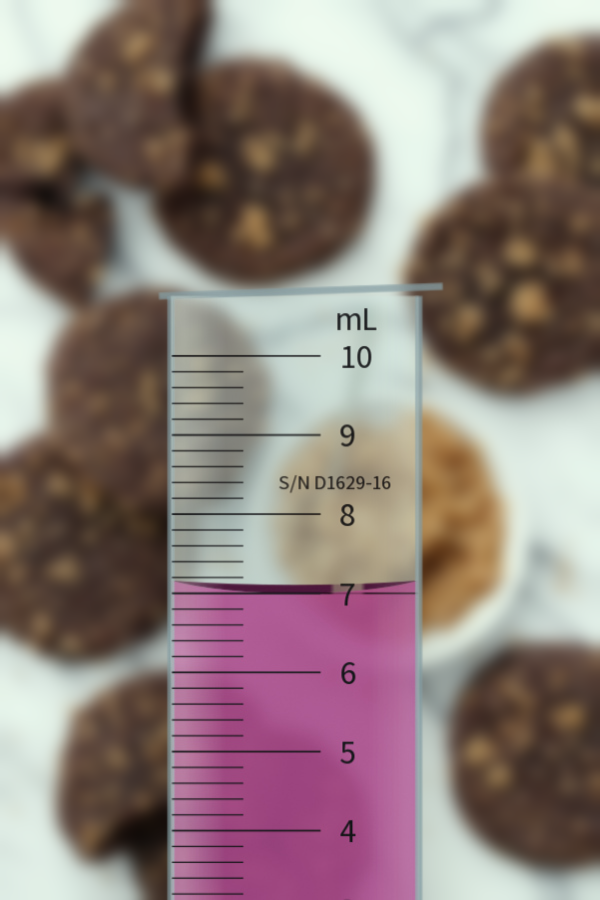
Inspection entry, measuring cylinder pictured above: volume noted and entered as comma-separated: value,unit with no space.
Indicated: 7,mL
